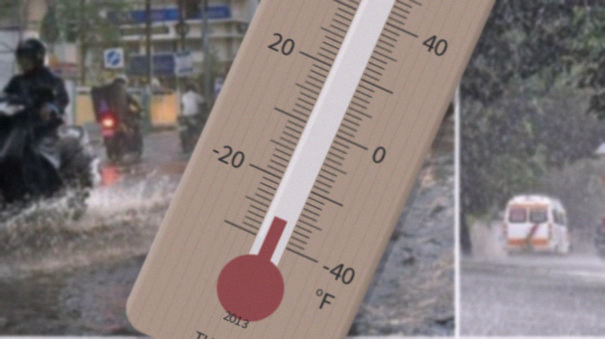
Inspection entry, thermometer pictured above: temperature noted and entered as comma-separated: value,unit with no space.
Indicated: -32,°F
